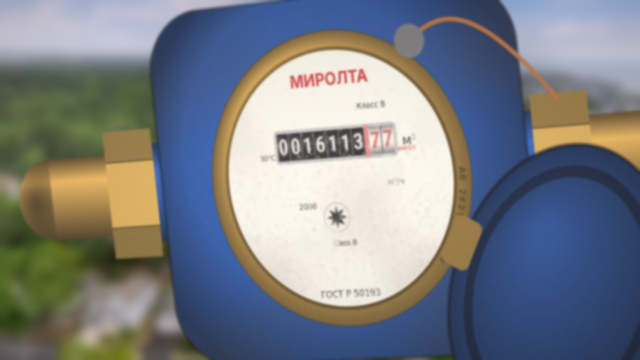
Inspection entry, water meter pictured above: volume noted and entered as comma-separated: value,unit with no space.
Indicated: 16113.77,m³
